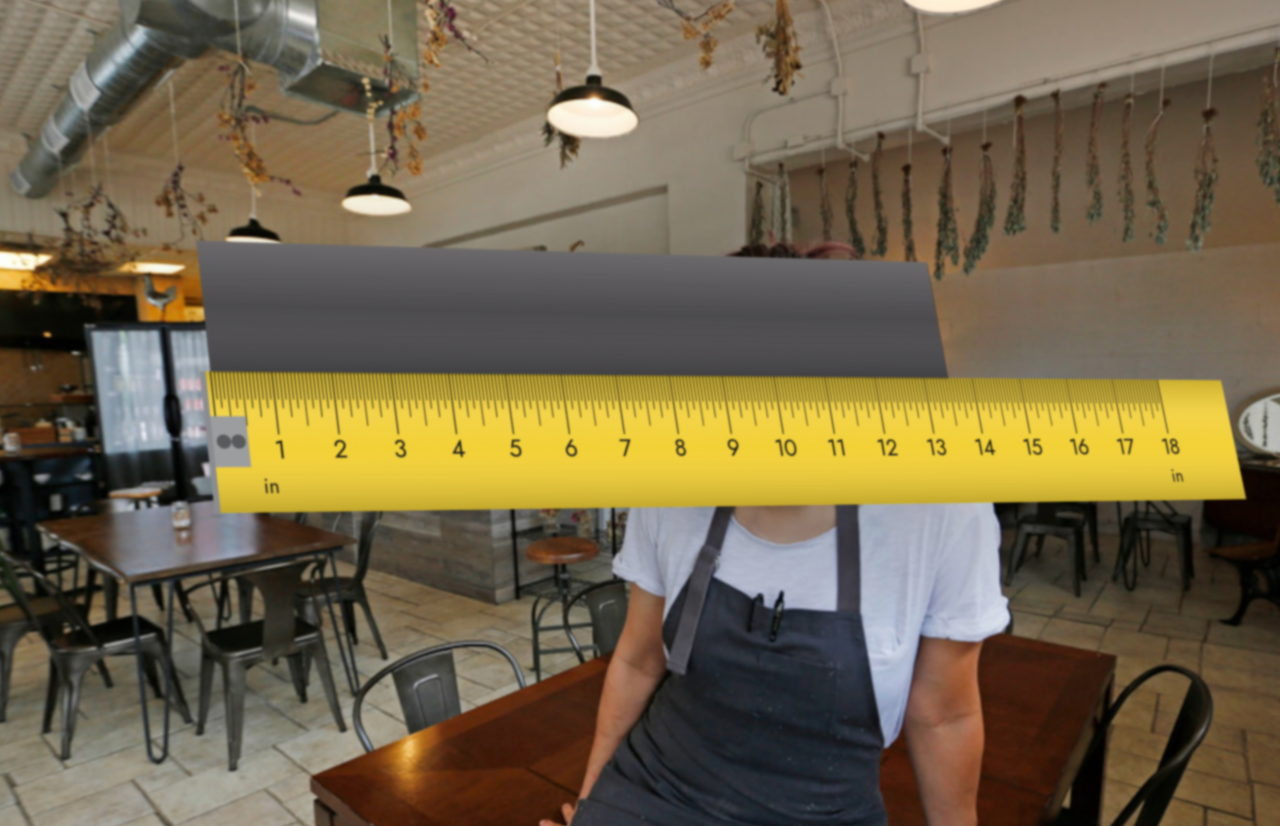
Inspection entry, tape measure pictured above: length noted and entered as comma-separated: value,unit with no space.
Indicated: 13.5,in
